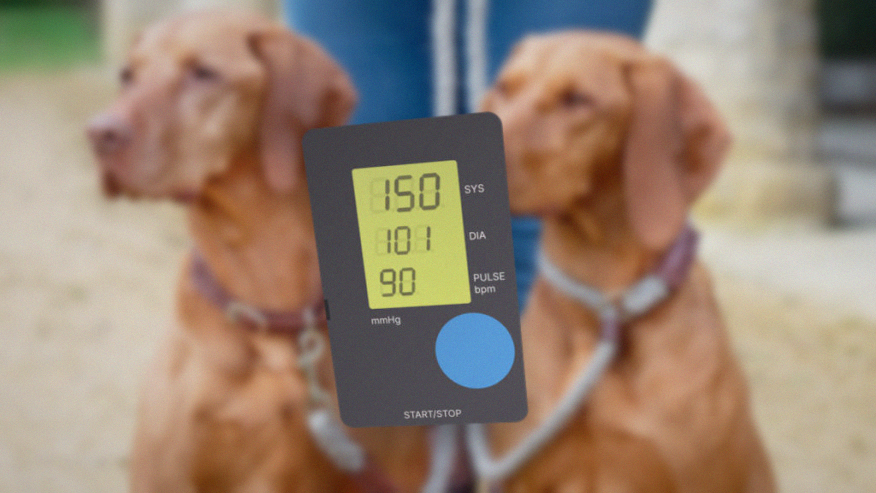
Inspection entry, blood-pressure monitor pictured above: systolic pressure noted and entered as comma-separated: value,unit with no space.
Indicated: 150,mmHg
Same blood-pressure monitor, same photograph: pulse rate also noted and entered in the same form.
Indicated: 90,bpm
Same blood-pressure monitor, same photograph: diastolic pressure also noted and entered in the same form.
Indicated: 101,mmHg
